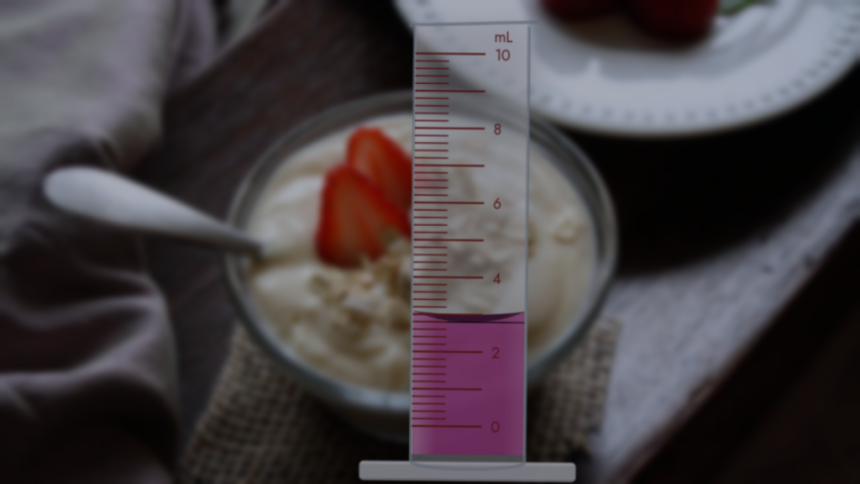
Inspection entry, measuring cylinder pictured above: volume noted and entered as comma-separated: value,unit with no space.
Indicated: 2.8,mL
